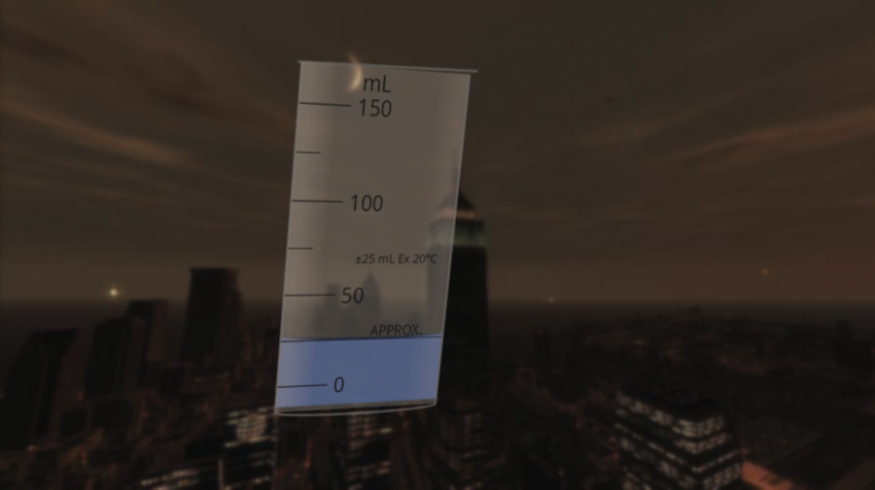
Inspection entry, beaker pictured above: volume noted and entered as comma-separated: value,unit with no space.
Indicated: 25,mL
